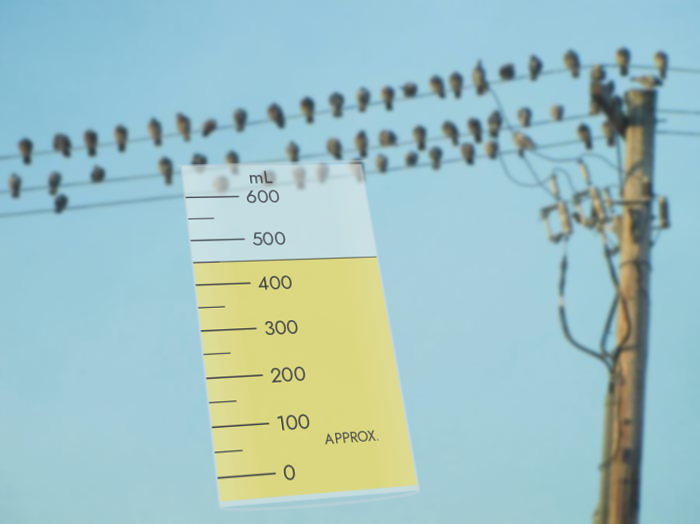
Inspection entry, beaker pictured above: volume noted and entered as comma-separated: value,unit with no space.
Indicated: 450,mL
